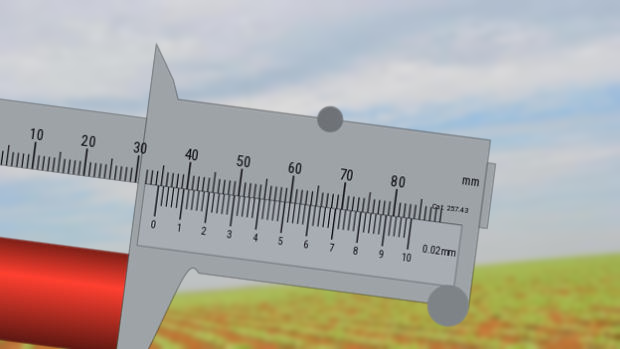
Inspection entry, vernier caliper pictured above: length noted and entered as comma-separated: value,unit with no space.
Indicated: 34.5,mm
